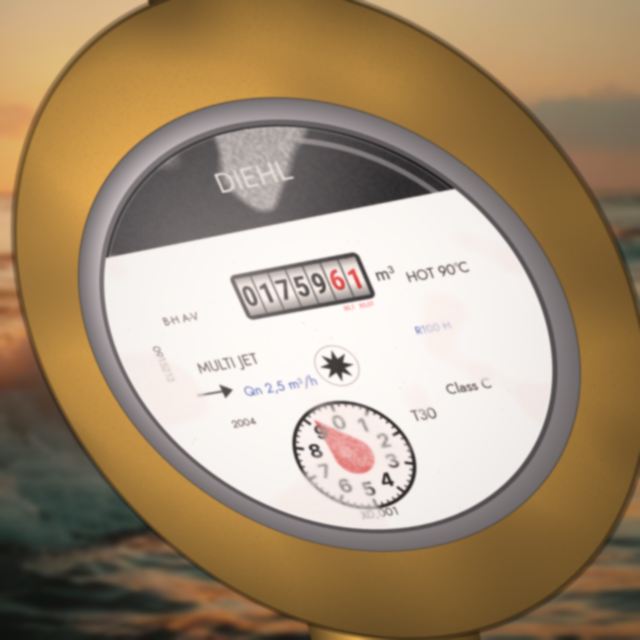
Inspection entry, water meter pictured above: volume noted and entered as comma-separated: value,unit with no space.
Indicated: 1759.609,m³
